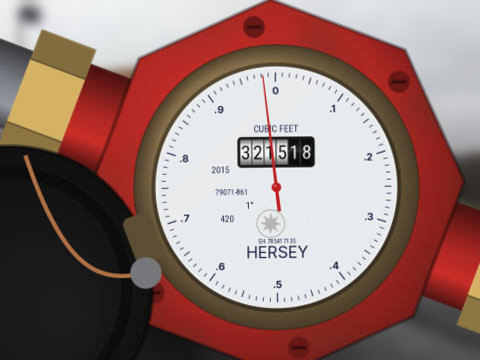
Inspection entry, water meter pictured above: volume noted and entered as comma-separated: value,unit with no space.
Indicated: 321517.98,ft³
